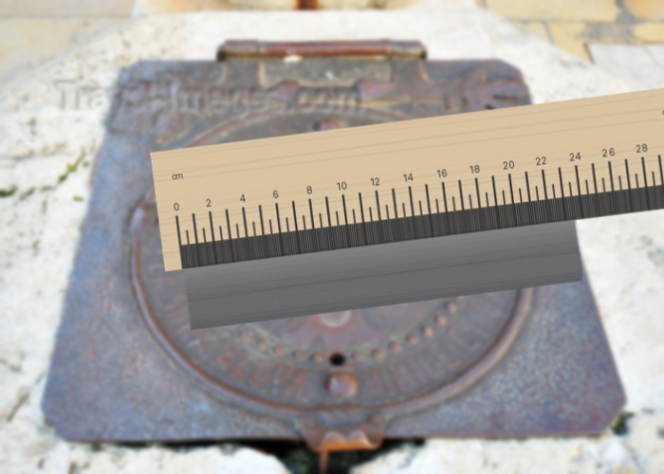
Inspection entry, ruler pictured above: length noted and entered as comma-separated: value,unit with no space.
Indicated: 23.5,cm
